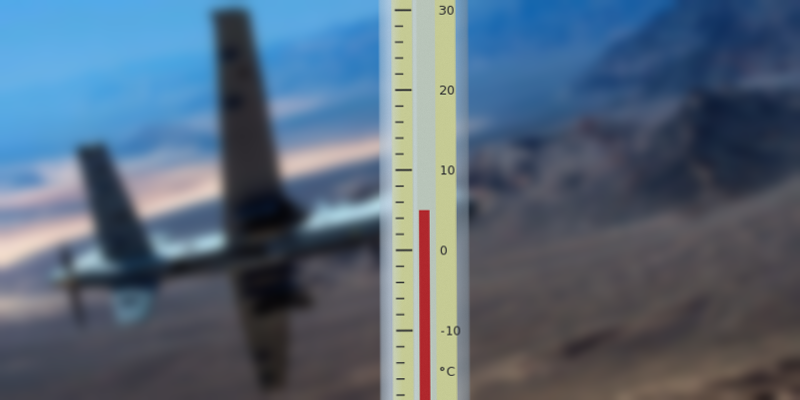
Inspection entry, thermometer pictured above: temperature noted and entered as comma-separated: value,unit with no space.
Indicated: 5,°C
